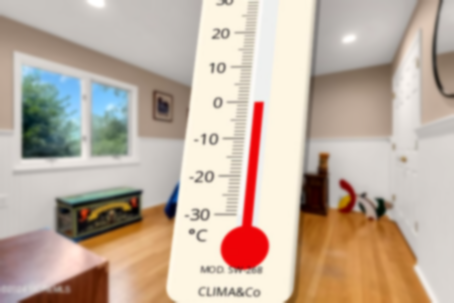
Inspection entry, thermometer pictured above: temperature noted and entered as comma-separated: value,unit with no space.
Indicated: 0,°C
